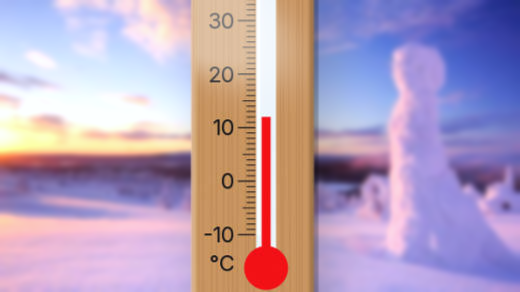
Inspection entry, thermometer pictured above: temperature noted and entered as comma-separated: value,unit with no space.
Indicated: 12,°C
